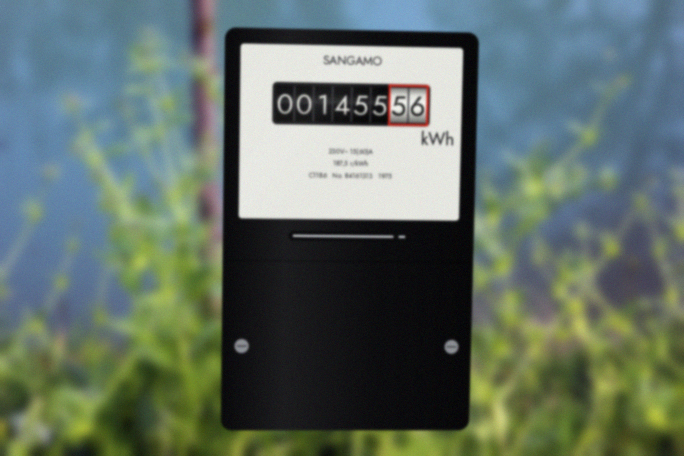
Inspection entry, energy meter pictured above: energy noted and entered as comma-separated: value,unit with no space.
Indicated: 1455.56,kWh
